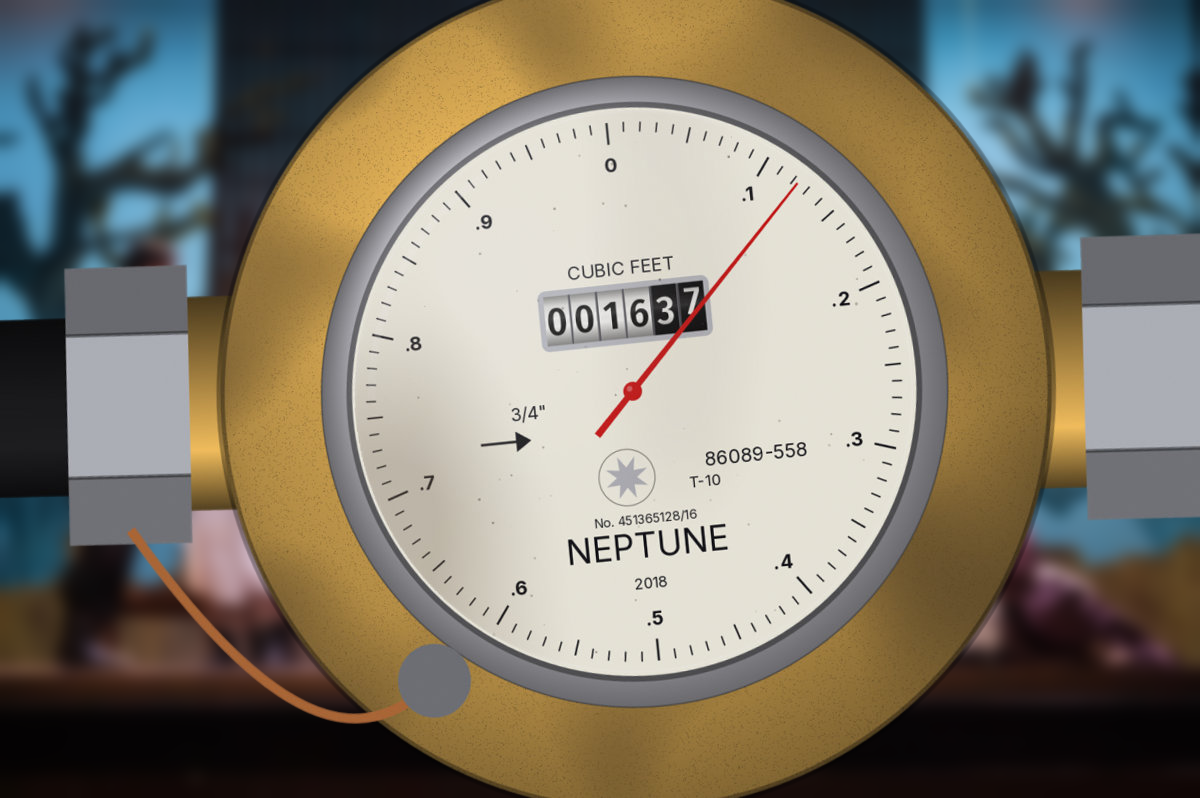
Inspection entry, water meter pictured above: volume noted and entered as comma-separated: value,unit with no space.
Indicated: 1637.12,ft³
